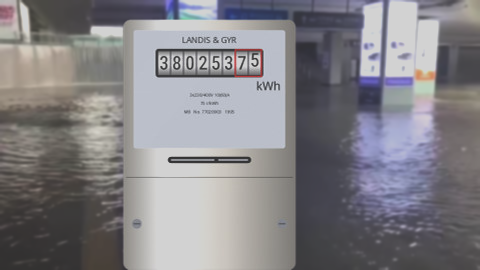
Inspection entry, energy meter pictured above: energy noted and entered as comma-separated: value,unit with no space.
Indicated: 380253.75,kWh
